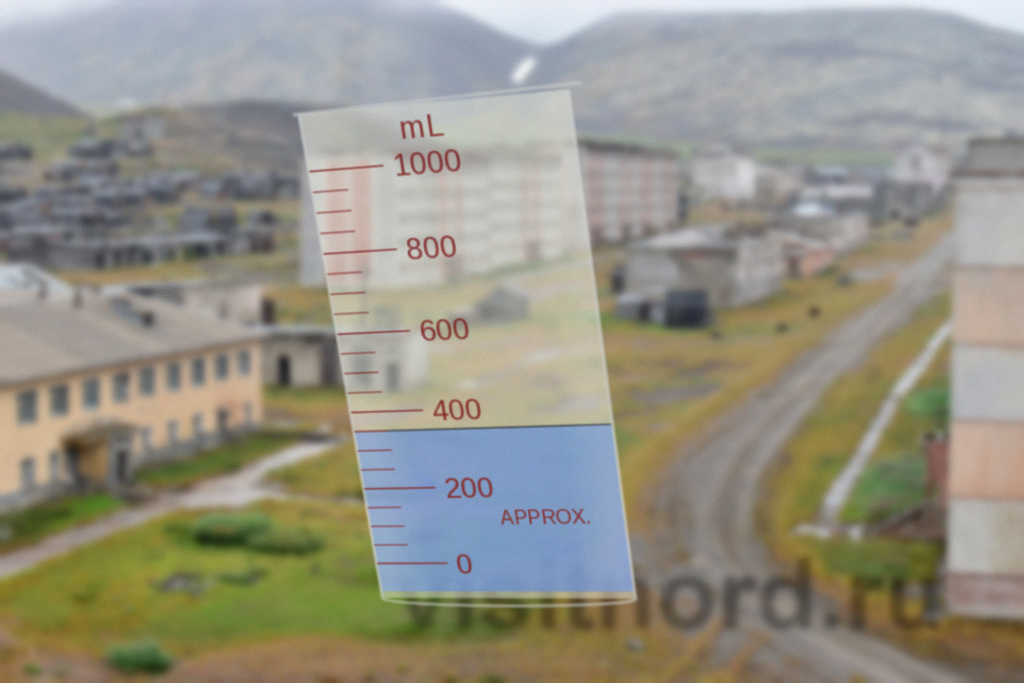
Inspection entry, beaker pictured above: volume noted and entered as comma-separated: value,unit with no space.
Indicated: 350,mL
